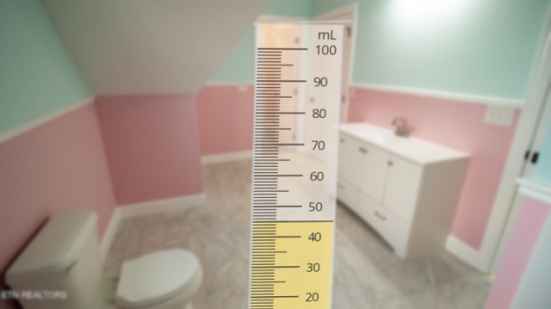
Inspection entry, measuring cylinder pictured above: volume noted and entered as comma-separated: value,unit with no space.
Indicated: 45,mL
